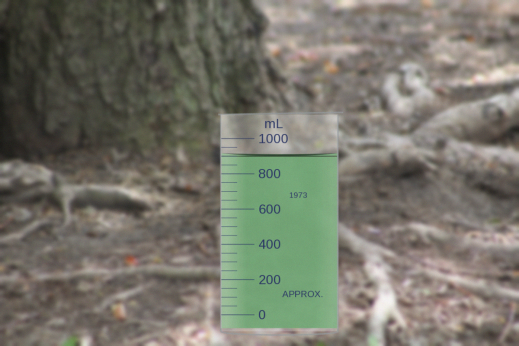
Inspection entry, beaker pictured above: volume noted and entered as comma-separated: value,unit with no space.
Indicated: 900,mL
